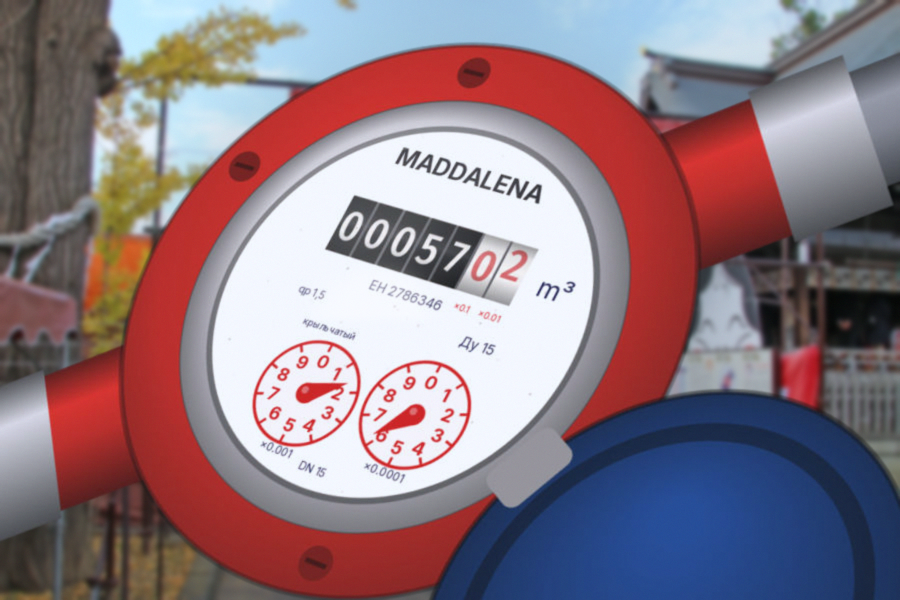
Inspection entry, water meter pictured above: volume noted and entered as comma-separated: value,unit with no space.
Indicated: 57.0216,m³
